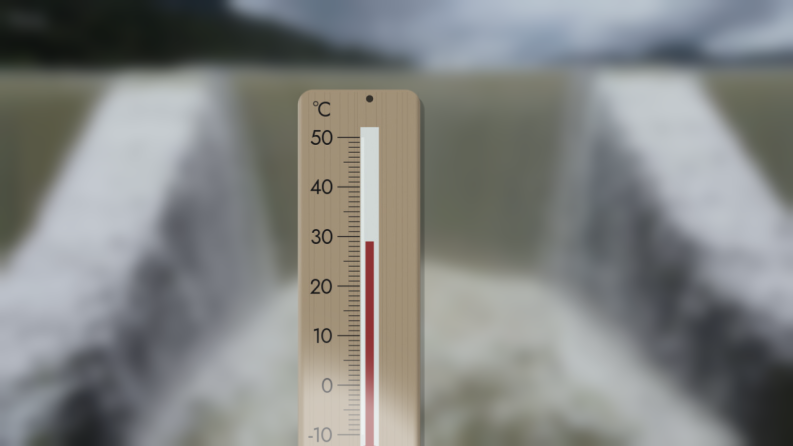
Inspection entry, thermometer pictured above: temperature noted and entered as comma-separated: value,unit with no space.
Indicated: 29,°C
